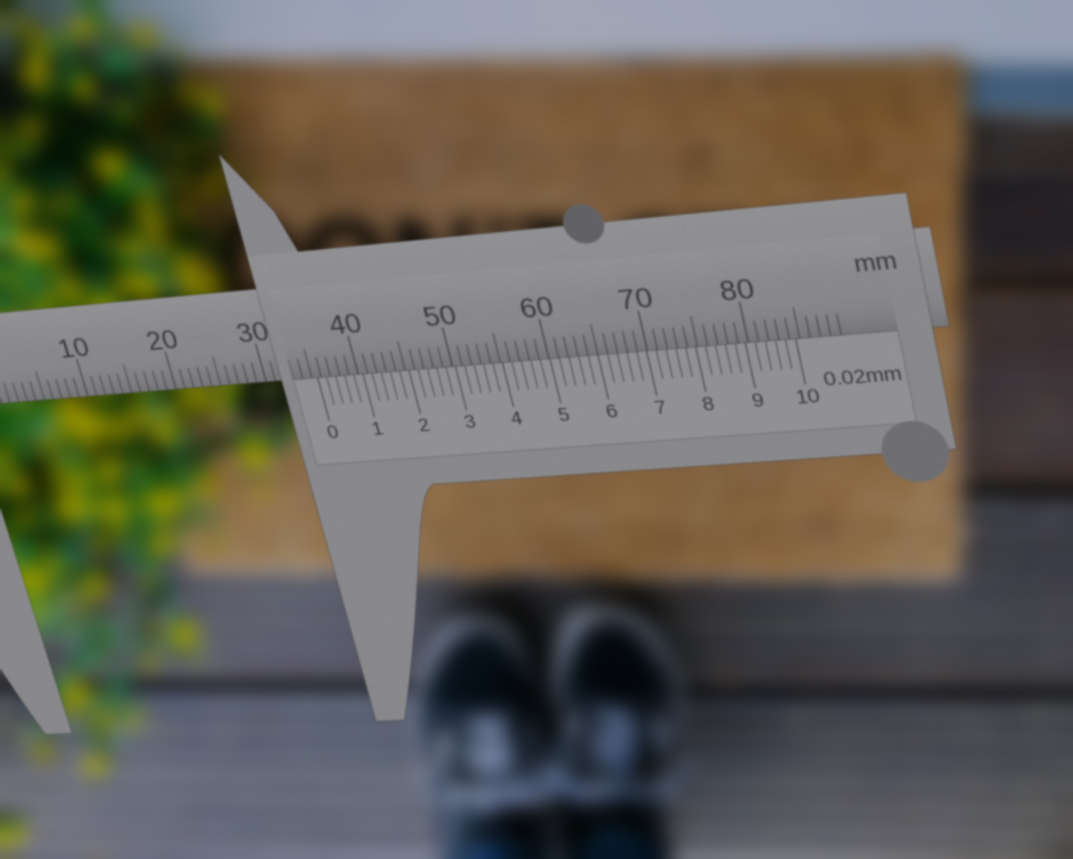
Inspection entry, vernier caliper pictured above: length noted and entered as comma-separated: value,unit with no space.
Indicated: 35.6,mm
